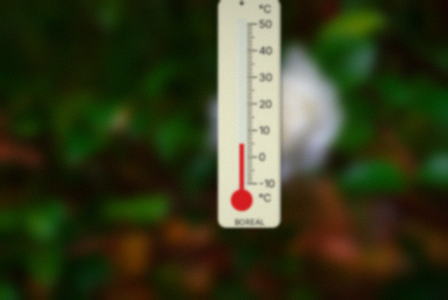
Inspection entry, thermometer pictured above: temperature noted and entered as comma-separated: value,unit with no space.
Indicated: 5,°C
